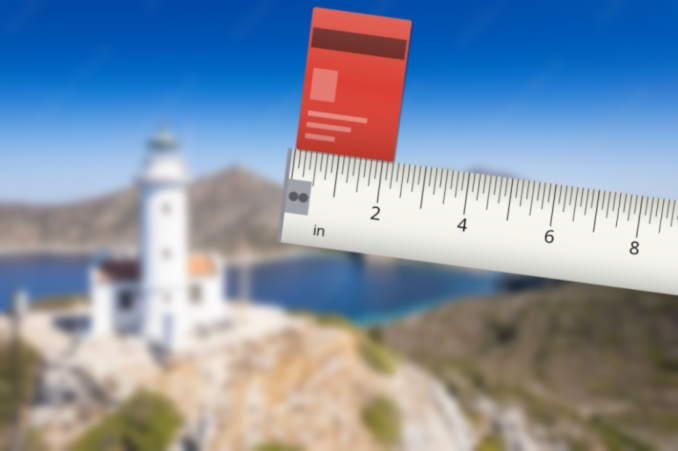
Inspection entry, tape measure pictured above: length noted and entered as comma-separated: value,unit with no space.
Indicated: 2.25,in
